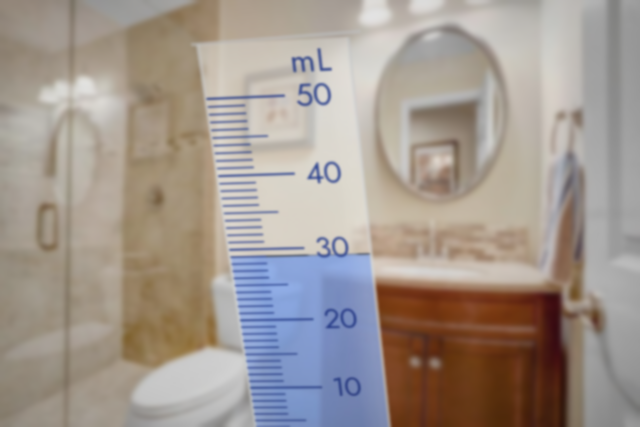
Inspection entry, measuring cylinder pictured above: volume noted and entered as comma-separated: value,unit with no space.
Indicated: 29,mL
